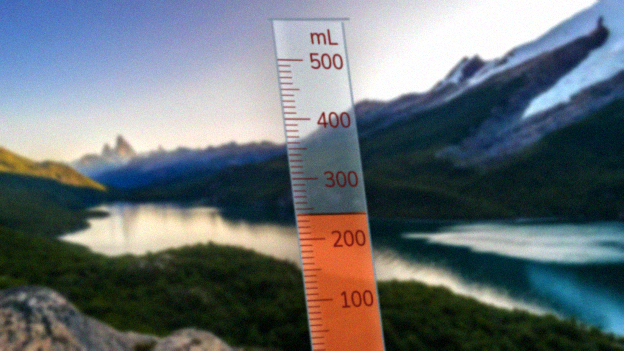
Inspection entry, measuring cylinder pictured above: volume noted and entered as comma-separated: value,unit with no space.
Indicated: 240,mL
